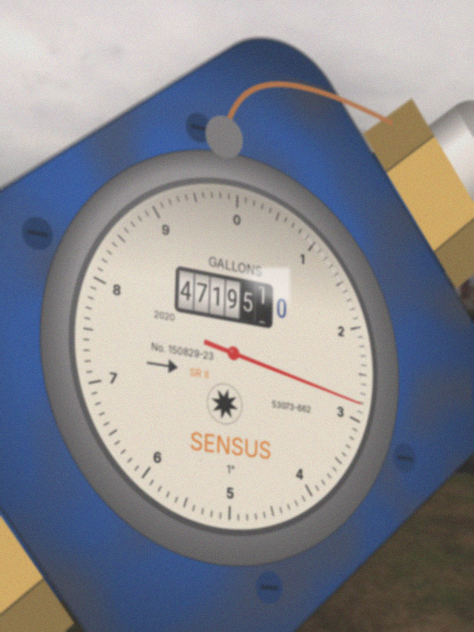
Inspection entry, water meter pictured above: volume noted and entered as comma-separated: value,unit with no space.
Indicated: 4719512.8,gal
